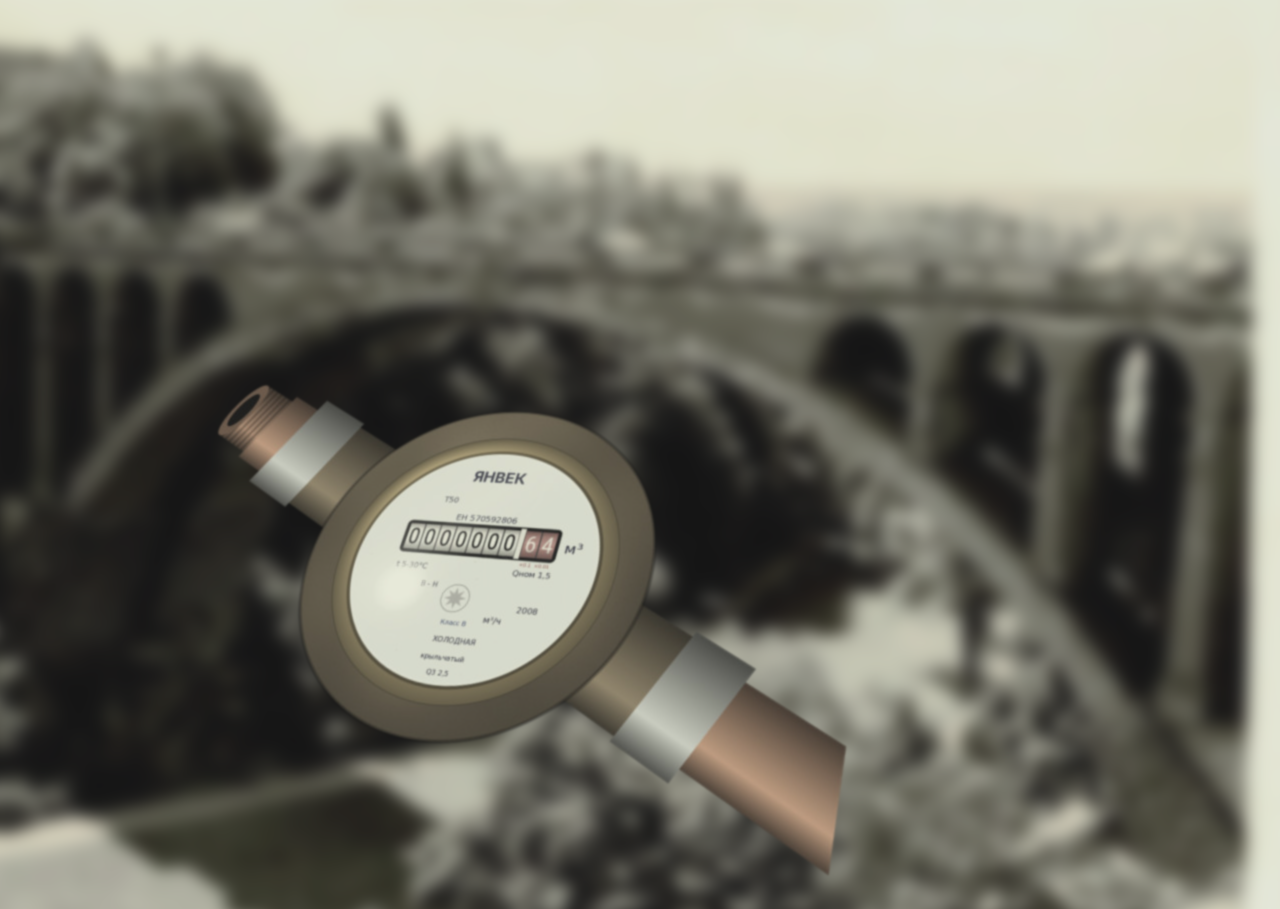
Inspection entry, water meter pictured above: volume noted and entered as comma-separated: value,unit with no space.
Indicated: 0.64,m³
